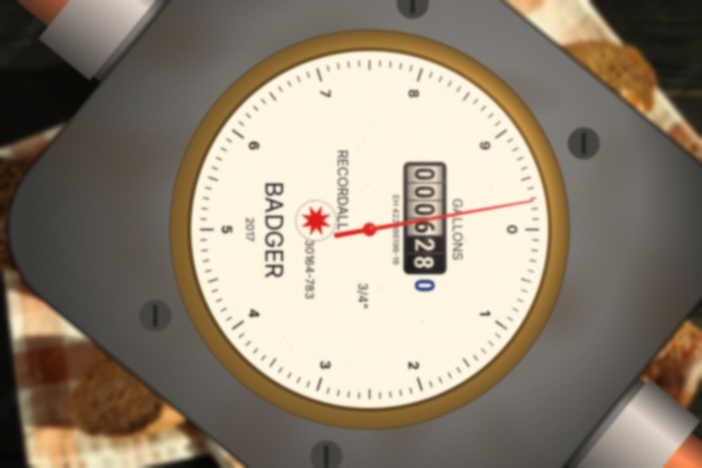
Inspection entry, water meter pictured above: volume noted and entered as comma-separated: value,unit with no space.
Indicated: 6279.7,gal
